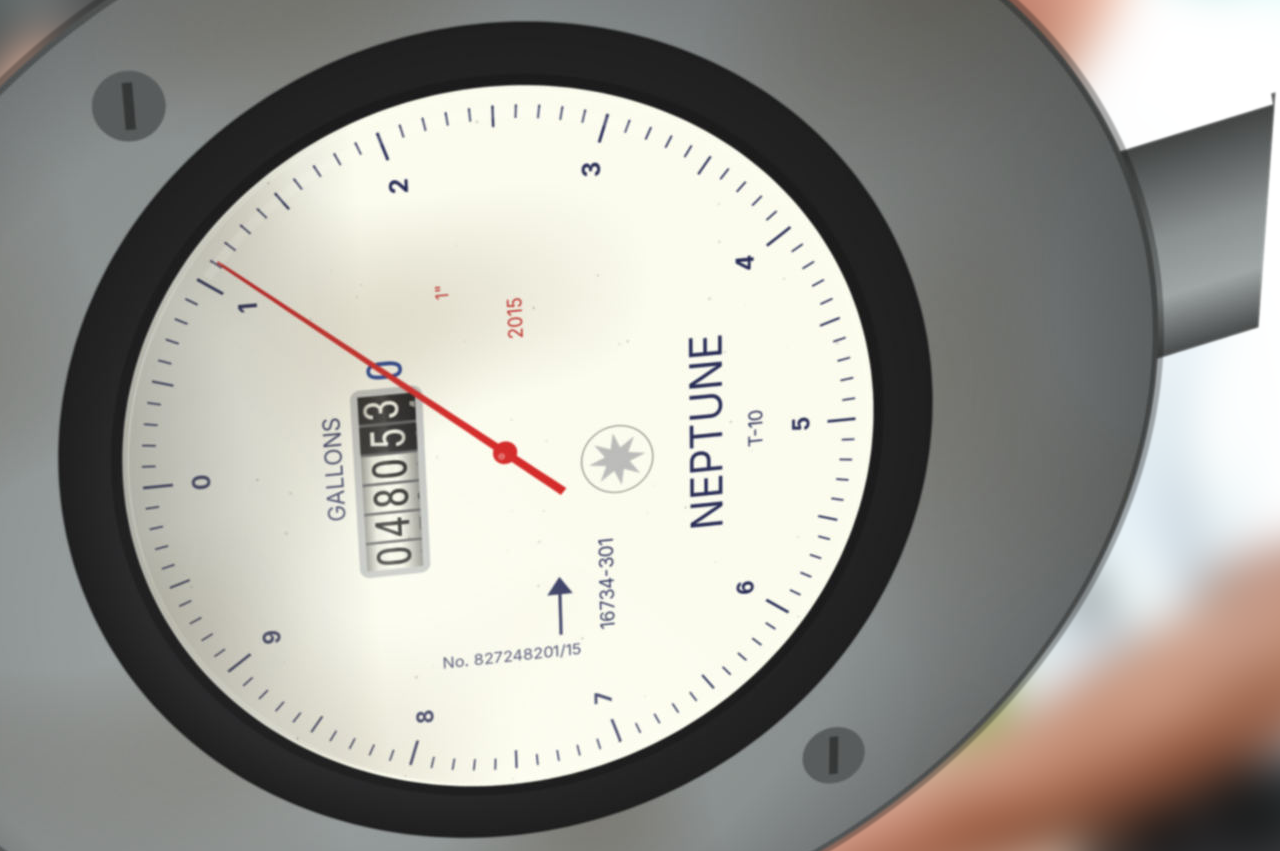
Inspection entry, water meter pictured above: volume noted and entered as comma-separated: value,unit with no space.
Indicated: 480531.1,gal
